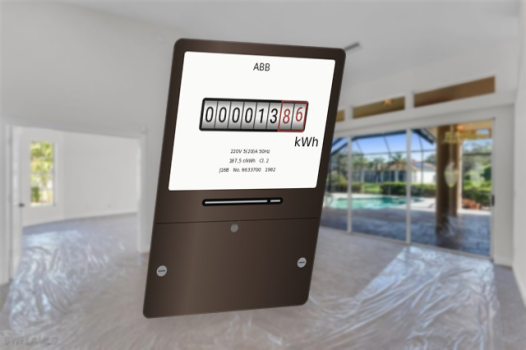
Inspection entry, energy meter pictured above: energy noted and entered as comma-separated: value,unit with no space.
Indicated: 13.86,kWh
